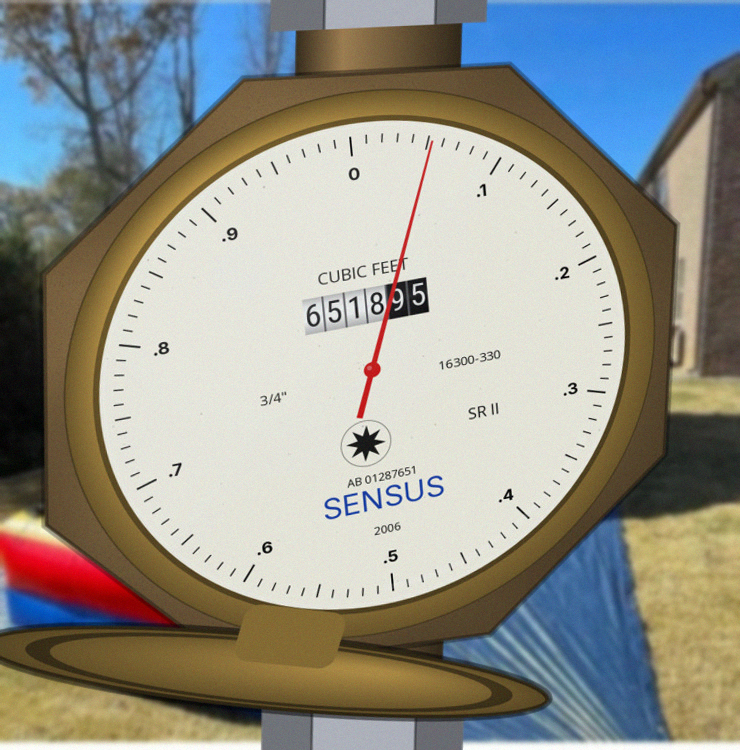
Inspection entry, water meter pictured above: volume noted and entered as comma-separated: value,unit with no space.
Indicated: 651895.05,ft³
